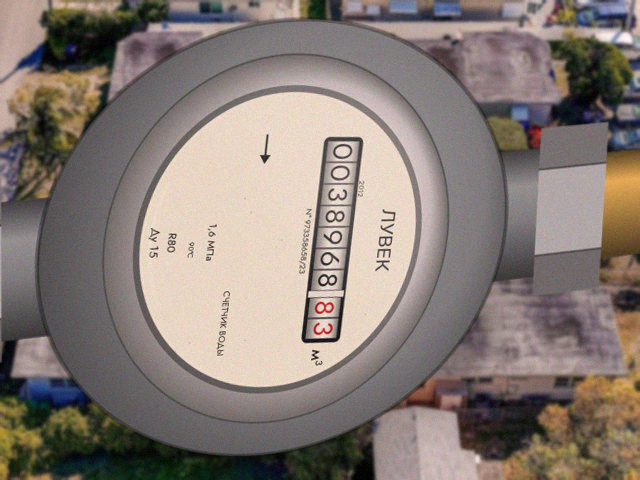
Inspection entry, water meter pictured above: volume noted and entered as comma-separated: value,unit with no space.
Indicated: 38968.83,m³
